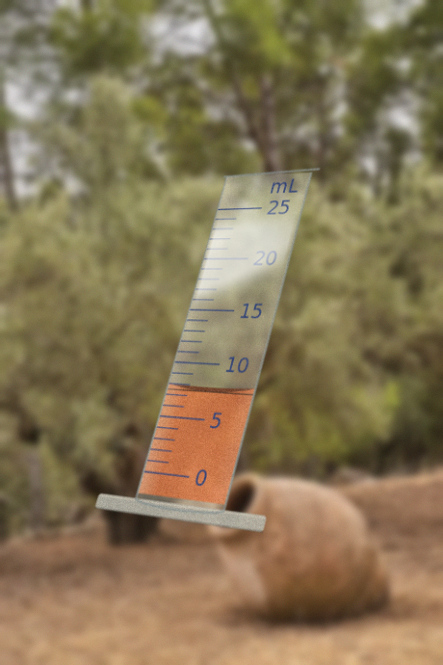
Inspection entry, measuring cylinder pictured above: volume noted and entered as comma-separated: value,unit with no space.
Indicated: 7.5,mL
